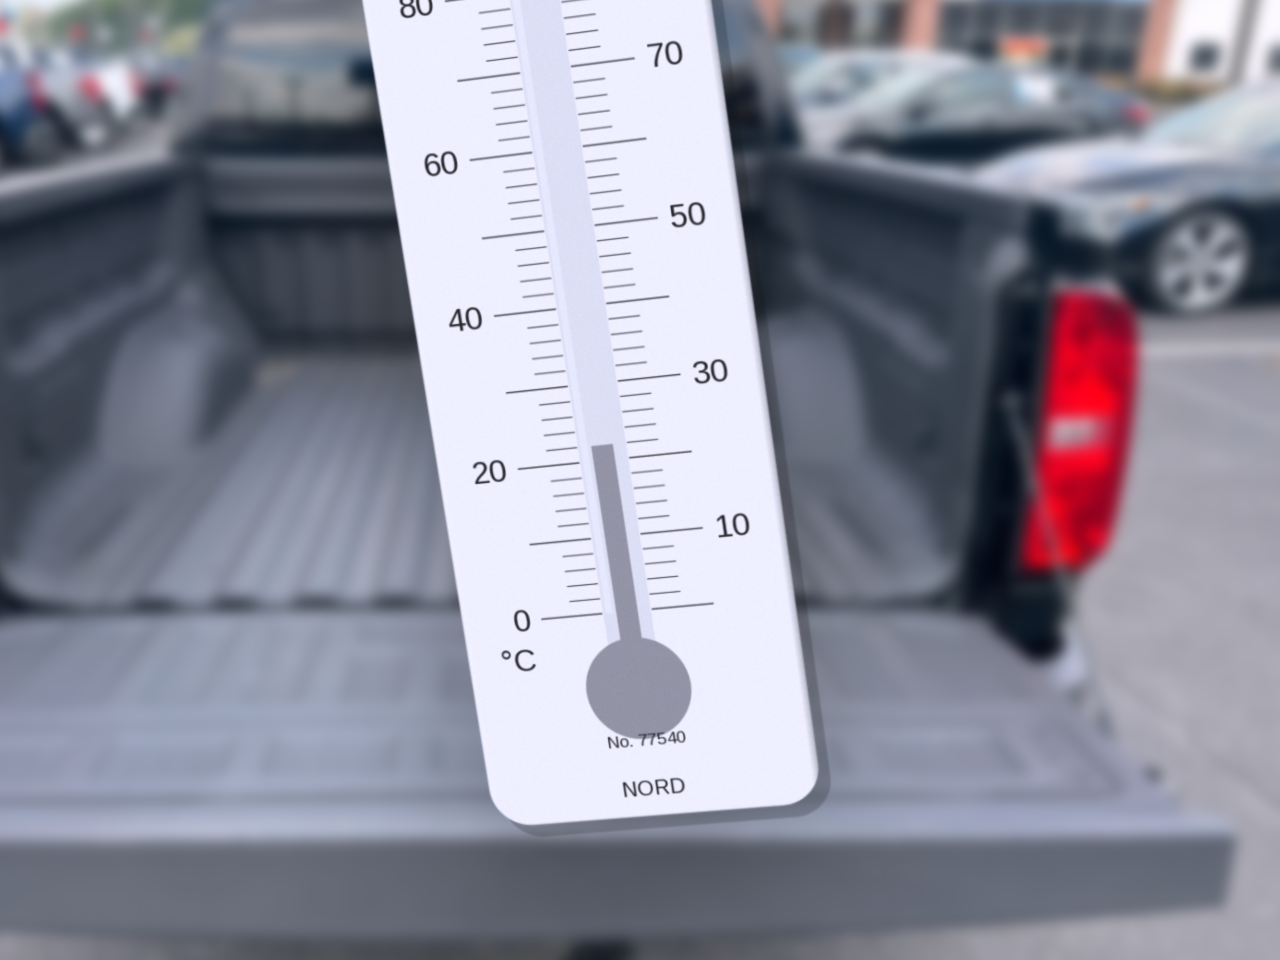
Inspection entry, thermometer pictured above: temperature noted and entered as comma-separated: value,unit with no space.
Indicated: 22,°C
